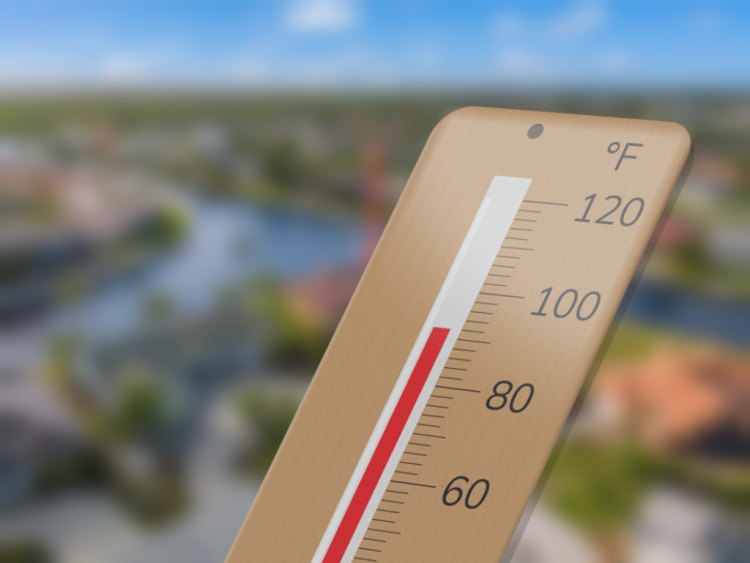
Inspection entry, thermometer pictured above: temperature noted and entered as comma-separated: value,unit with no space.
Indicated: 92,°F
